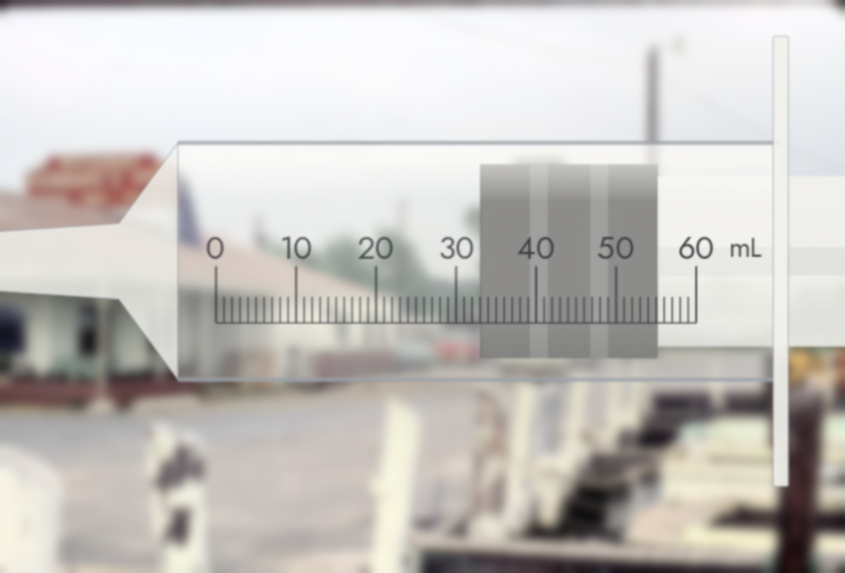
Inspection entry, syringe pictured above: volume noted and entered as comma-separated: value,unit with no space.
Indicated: 33,mL
